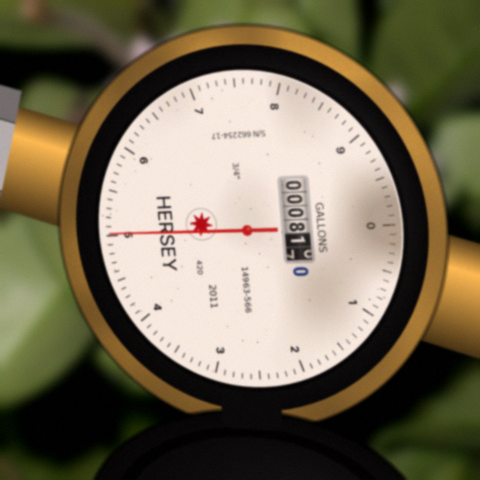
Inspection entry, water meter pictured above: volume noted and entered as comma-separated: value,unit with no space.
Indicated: 8165.0,gal
